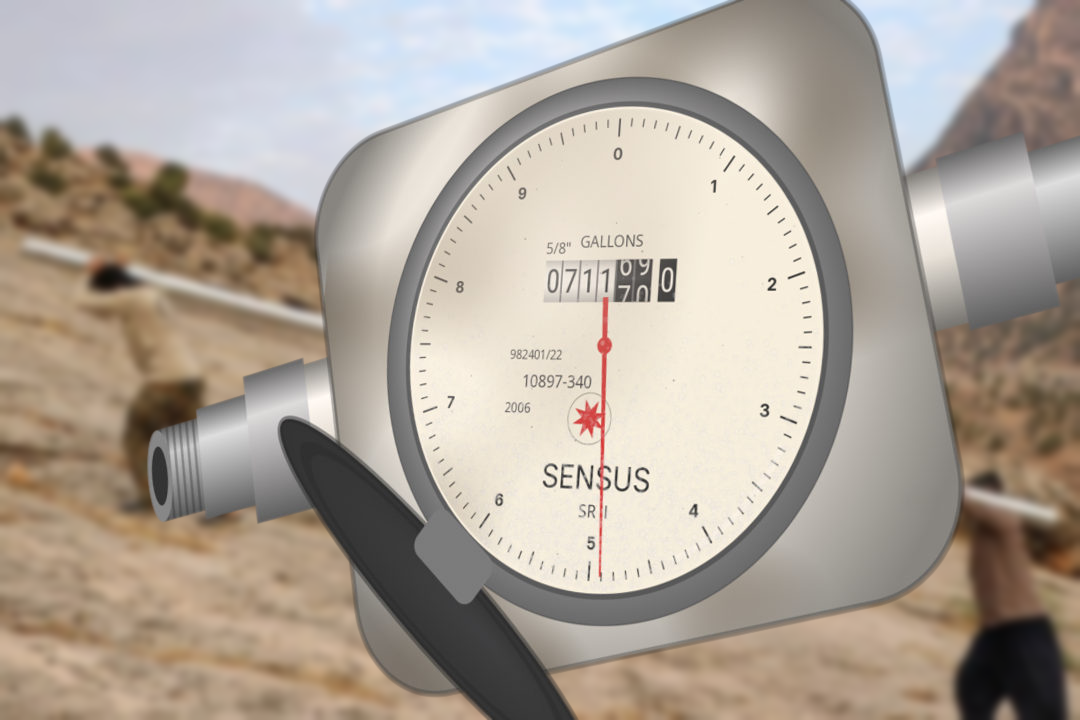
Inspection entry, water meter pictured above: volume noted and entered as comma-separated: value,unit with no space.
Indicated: 711694.9,gal
